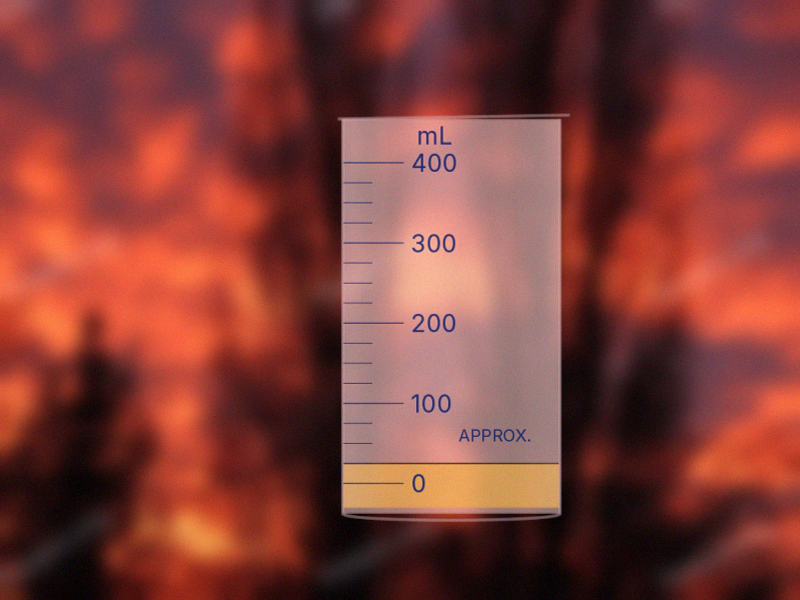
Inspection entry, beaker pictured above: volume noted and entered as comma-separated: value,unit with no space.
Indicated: 25,mL
